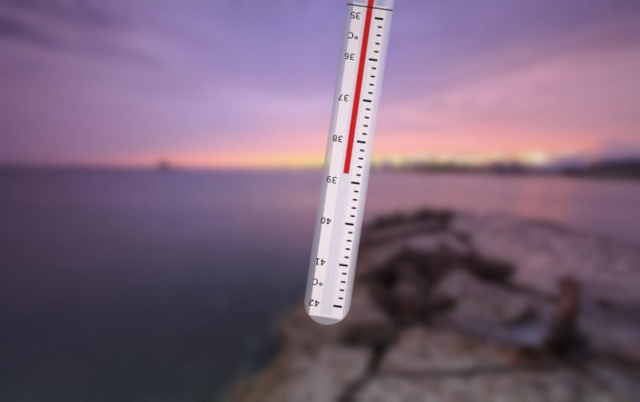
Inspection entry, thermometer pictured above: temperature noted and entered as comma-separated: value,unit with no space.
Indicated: 38.8,°C
